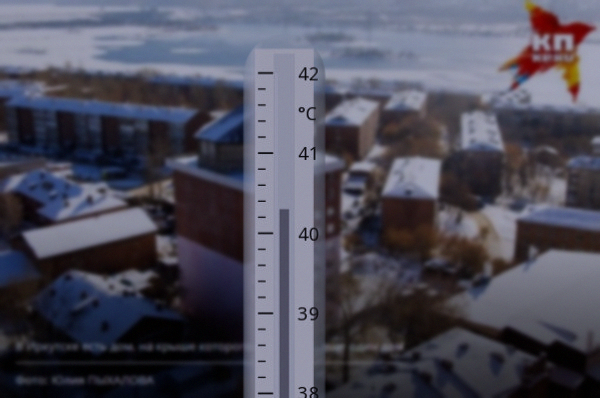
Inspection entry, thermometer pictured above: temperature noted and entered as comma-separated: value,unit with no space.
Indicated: 40.3,°C
